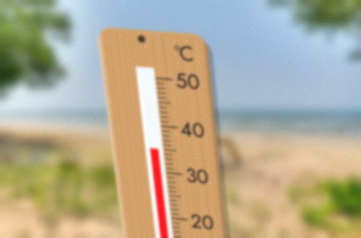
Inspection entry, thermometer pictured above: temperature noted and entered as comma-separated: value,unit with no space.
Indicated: 35,°C
